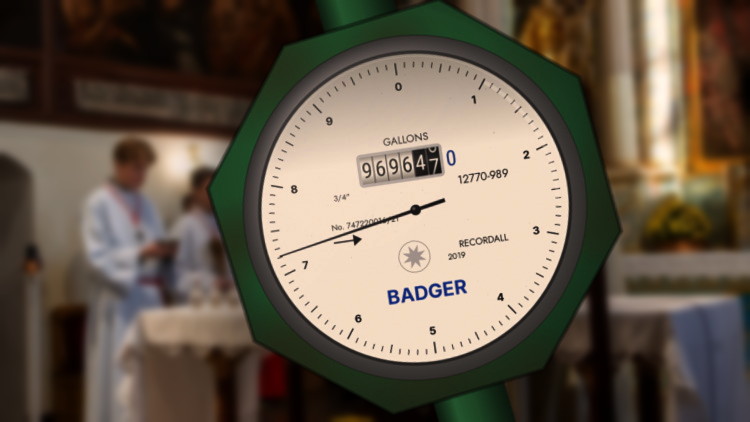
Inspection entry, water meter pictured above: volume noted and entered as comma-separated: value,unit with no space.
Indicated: 9696467.2,gal
